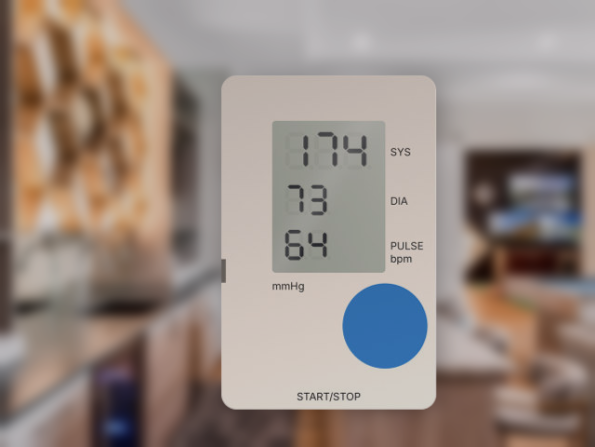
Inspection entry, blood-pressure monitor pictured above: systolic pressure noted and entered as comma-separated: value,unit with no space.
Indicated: 174,mmHg
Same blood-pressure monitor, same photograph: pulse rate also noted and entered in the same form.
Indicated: 64,bpm
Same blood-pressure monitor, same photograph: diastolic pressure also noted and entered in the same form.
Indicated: 73,mmHg
